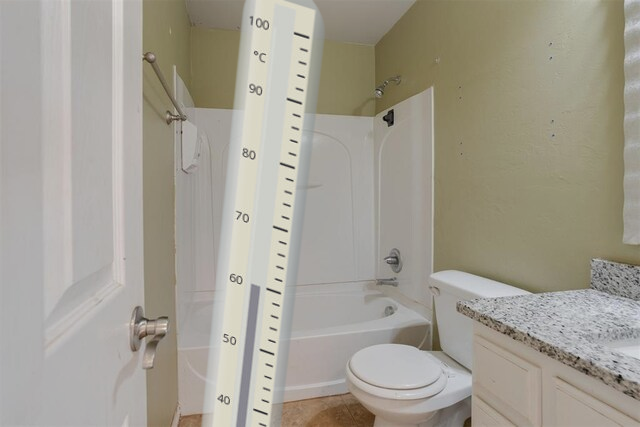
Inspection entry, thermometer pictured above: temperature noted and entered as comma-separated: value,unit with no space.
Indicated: 60,°C
